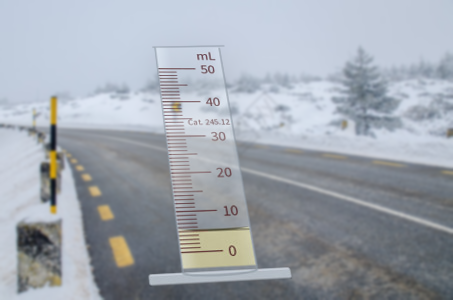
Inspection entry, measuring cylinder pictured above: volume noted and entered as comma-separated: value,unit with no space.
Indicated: 5,mL
